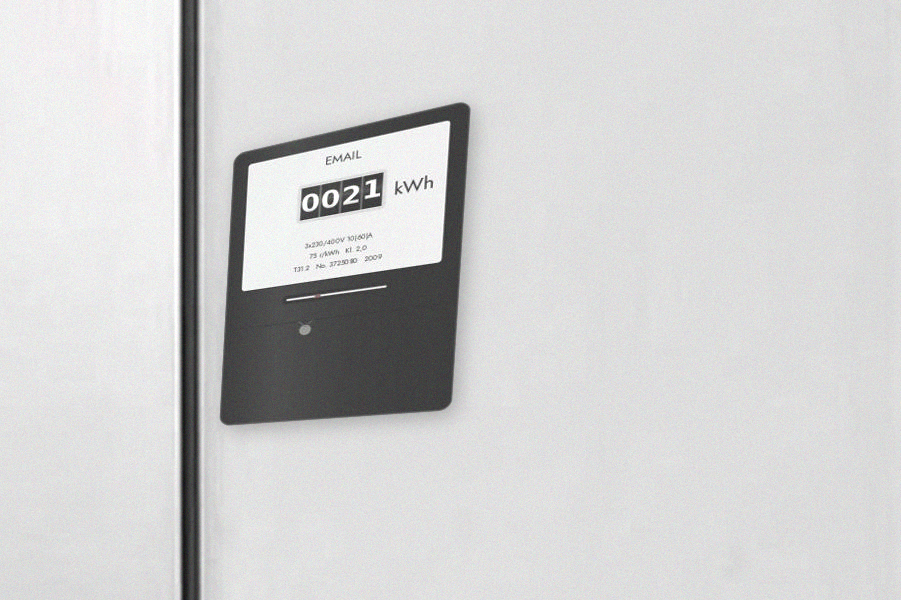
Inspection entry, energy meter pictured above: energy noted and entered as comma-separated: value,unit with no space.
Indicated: 21,kWh
